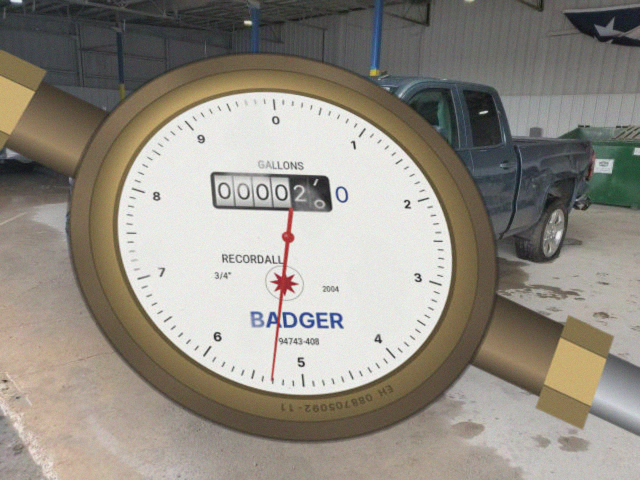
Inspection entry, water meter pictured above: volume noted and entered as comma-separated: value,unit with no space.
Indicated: 275.3,gal
